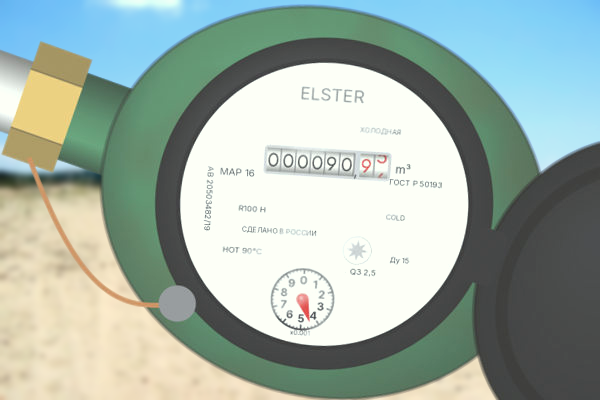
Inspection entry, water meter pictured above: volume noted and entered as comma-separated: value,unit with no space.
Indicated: 90.954,m³
